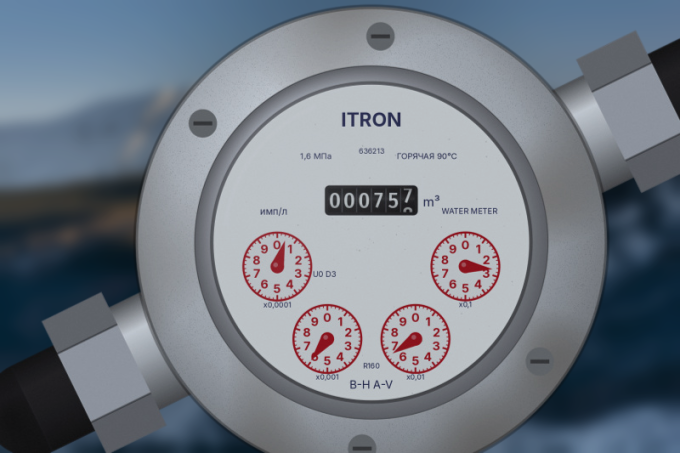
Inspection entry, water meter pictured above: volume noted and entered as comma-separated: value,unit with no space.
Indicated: 757.2660,m³
